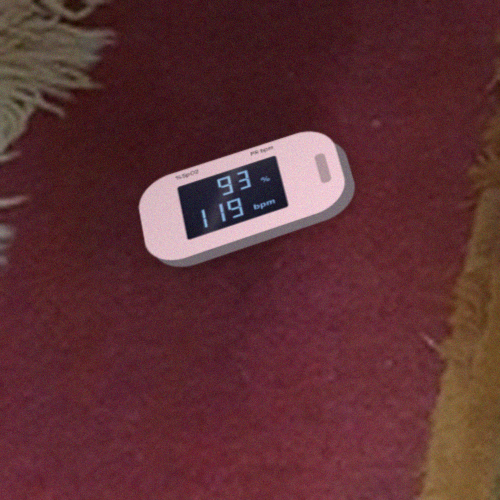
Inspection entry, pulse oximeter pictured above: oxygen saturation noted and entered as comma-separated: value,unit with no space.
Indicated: 93,%
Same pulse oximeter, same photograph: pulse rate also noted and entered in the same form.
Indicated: 119,bpm
